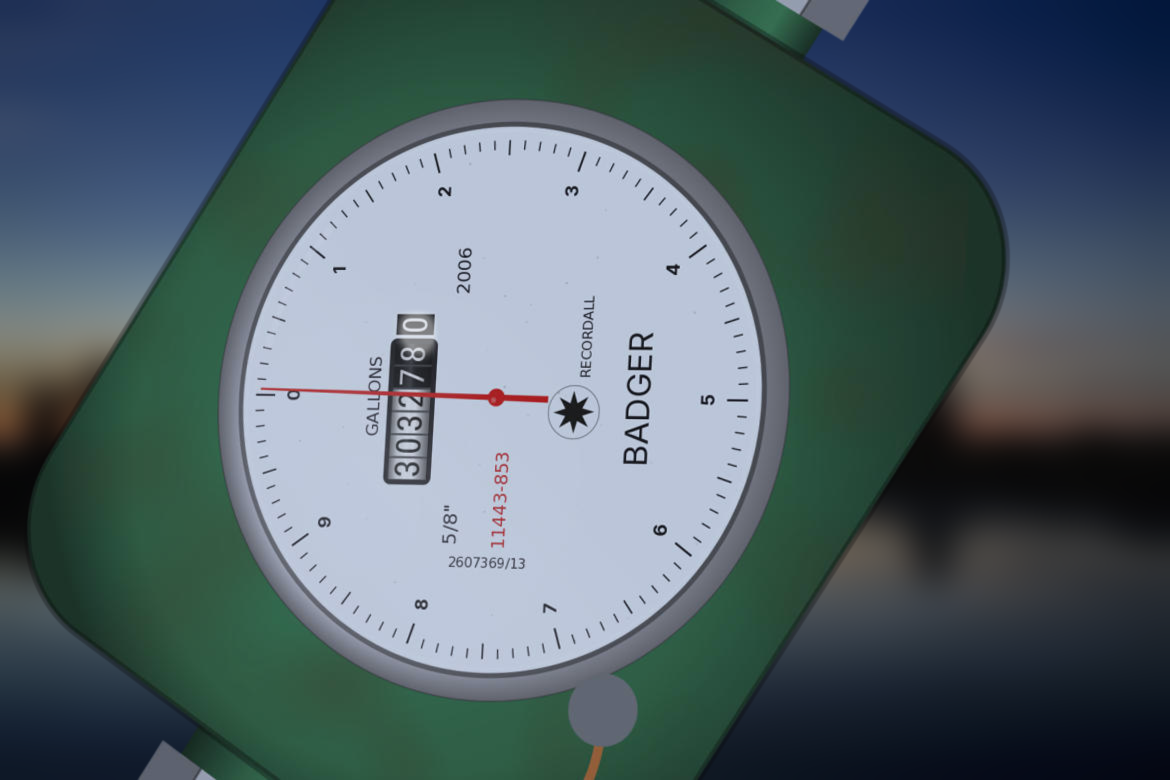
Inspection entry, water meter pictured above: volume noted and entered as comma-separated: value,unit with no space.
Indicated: 3032780.0,gal
